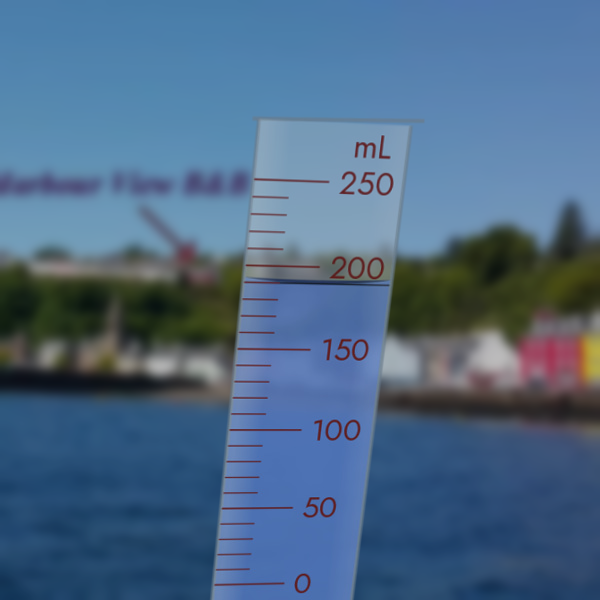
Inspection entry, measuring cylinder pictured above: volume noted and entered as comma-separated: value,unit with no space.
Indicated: 190,mL
